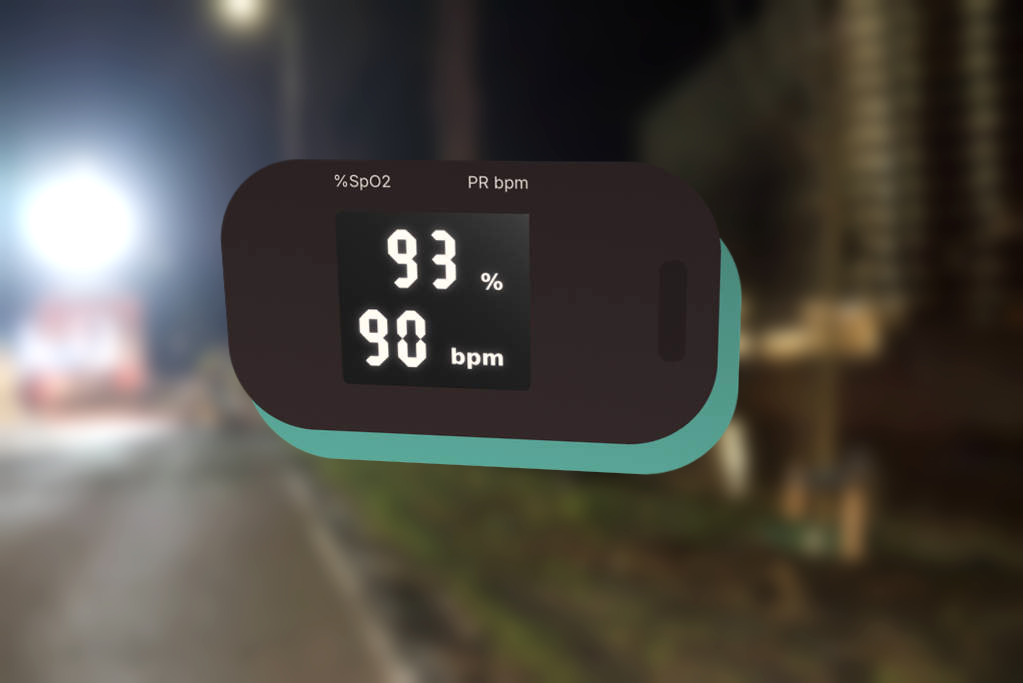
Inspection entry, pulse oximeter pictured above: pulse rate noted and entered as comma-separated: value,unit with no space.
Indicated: 90,bpm
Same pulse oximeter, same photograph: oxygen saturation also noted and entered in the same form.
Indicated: 93,%
